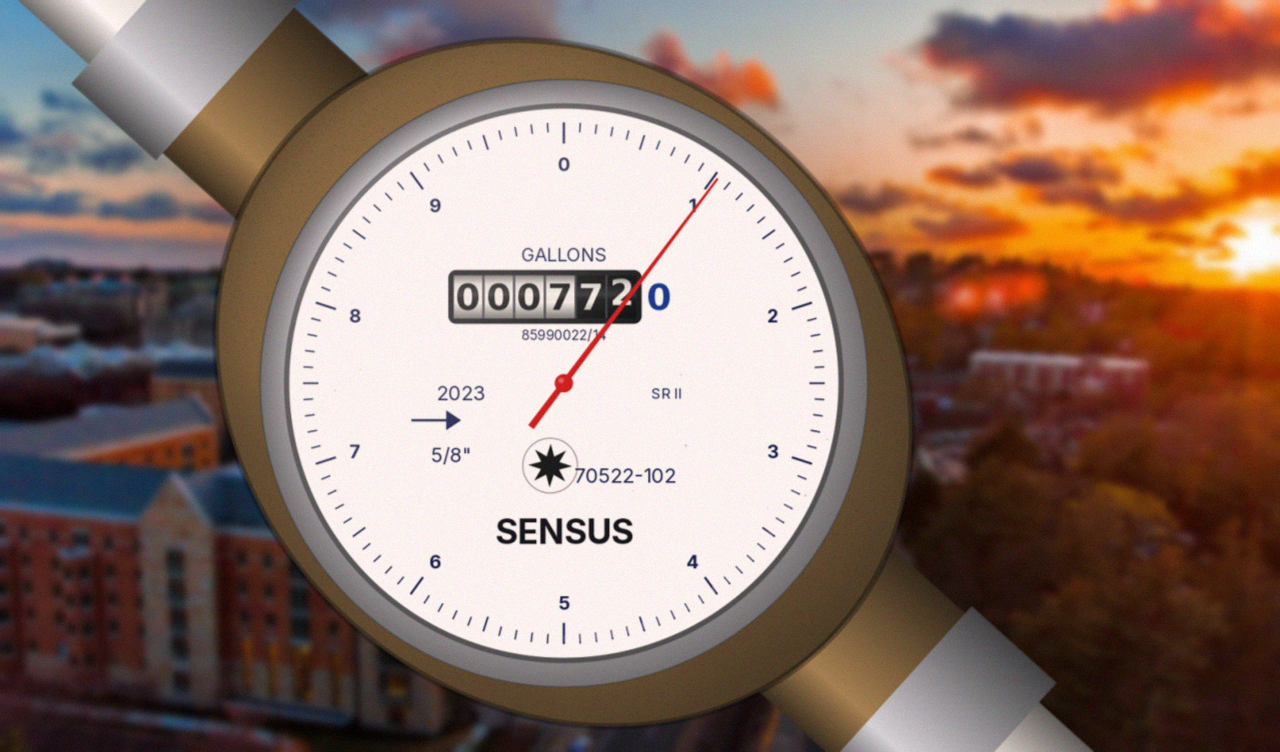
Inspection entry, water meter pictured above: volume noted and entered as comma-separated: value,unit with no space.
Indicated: 7721.0,gal
